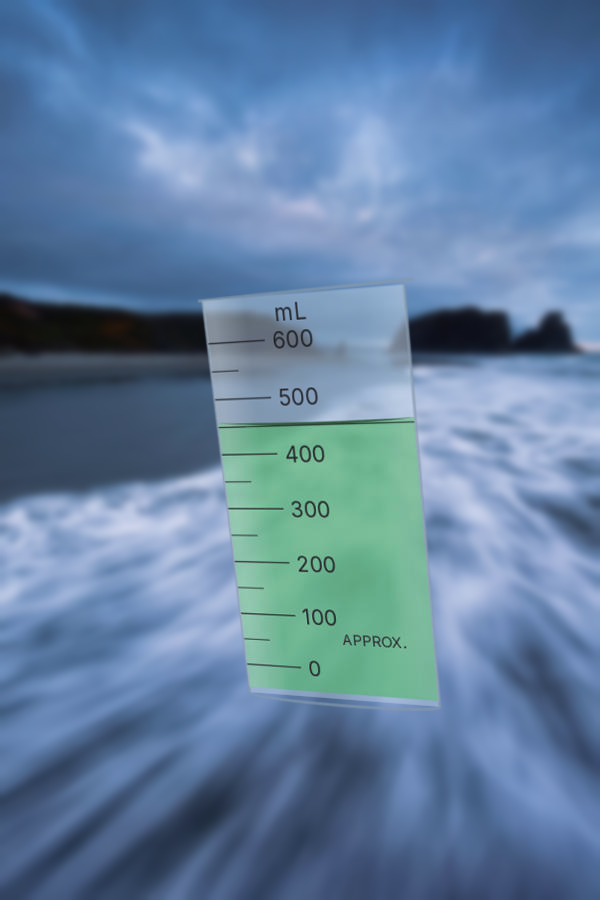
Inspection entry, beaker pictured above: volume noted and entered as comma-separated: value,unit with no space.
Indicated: 450,mL
